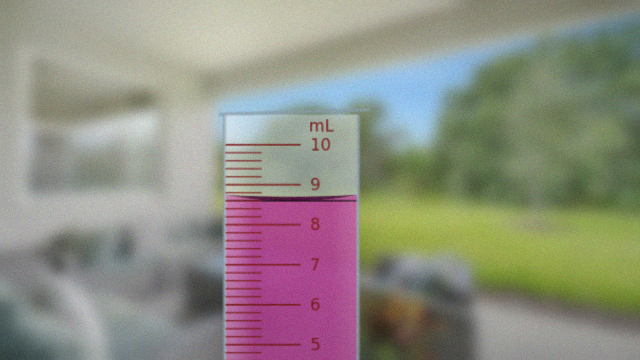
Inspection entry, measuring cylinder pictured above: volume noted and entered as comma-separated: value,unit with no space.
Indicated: 8.6,mL
